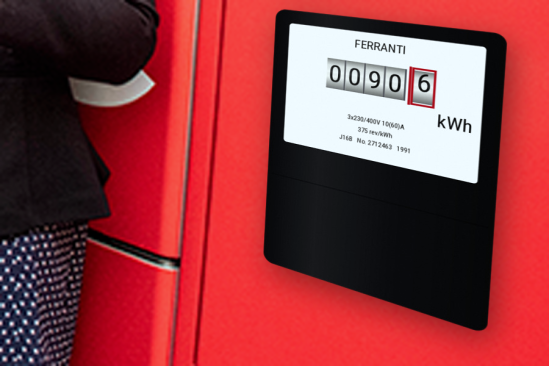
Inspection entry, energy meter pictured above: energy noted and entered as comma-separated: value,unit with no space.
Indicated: 90.6,kWh
